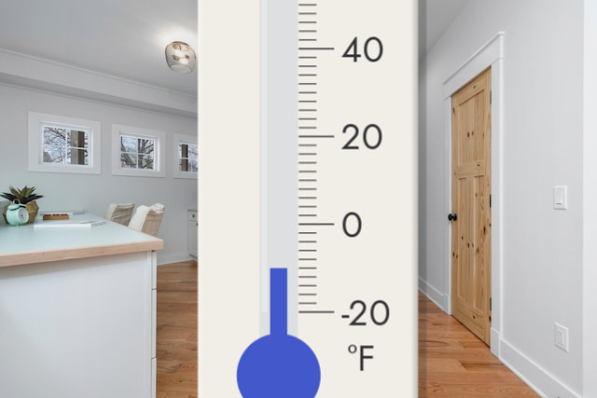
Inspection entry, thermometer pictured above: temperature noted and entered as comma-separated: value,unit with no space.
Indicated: -10,°F
